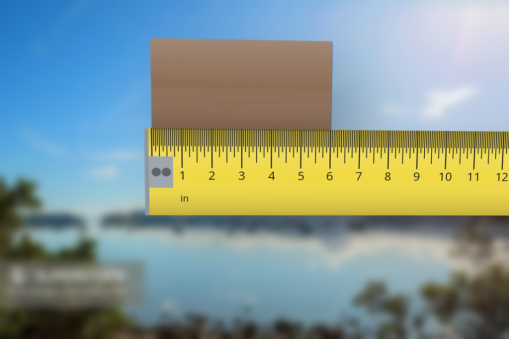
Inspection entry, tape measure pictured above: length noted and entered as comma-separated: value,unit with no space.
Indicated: 6,in
